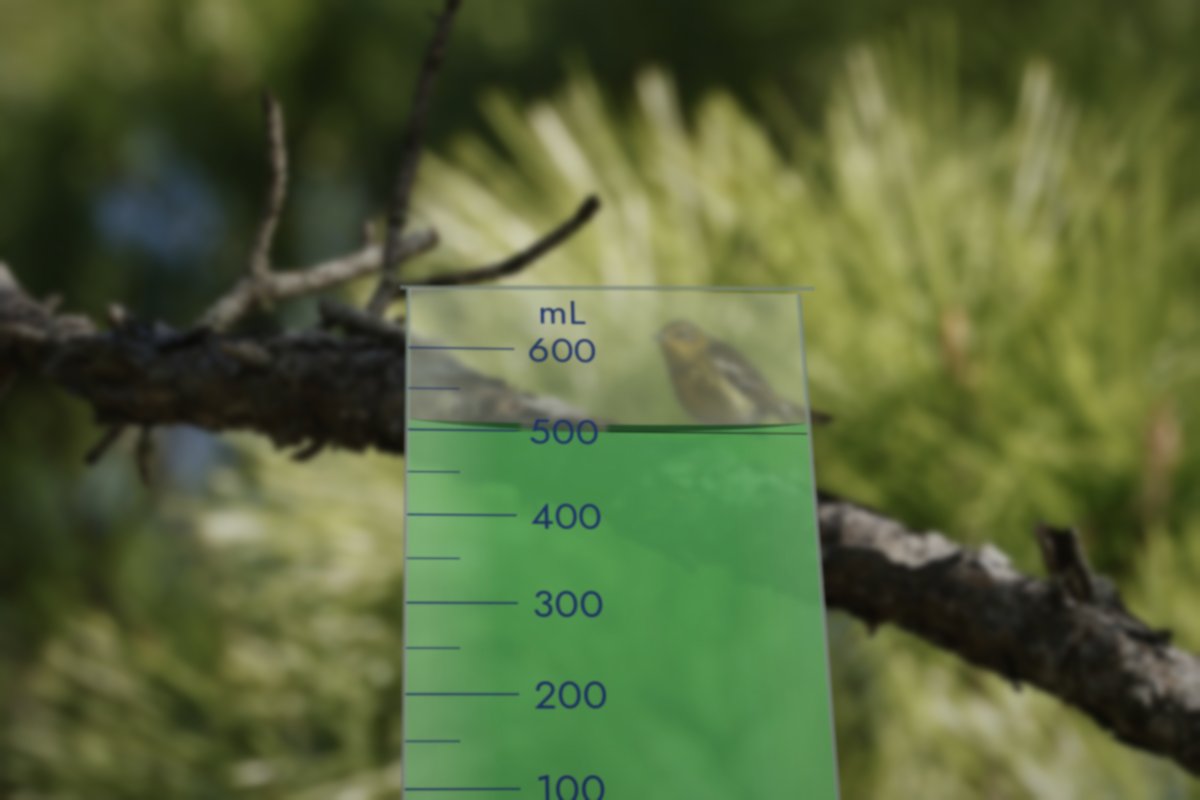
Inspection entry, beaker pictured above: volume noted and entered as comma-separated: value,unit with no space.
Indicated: 500,mL
